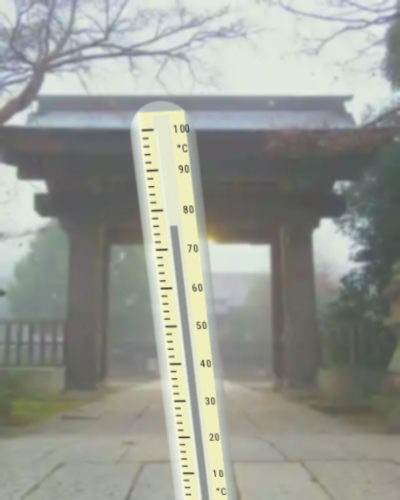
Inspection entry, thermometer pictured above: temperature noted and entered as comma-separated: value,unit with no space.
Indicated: 76,°C
